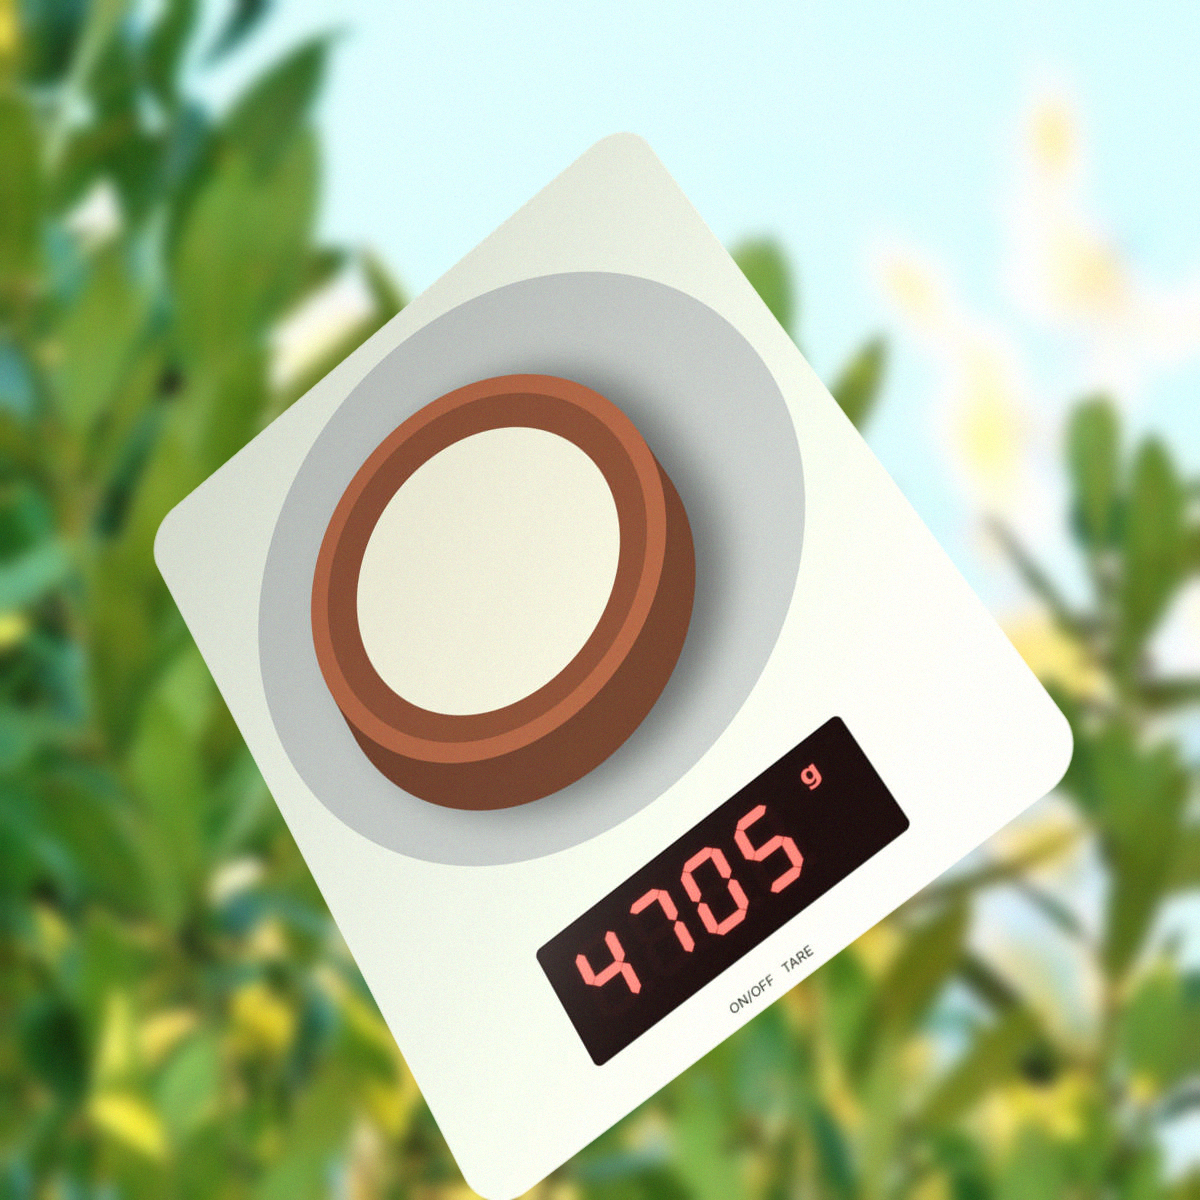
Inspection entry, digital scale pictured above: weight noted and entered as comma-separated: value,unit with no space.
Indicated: 4705,g
